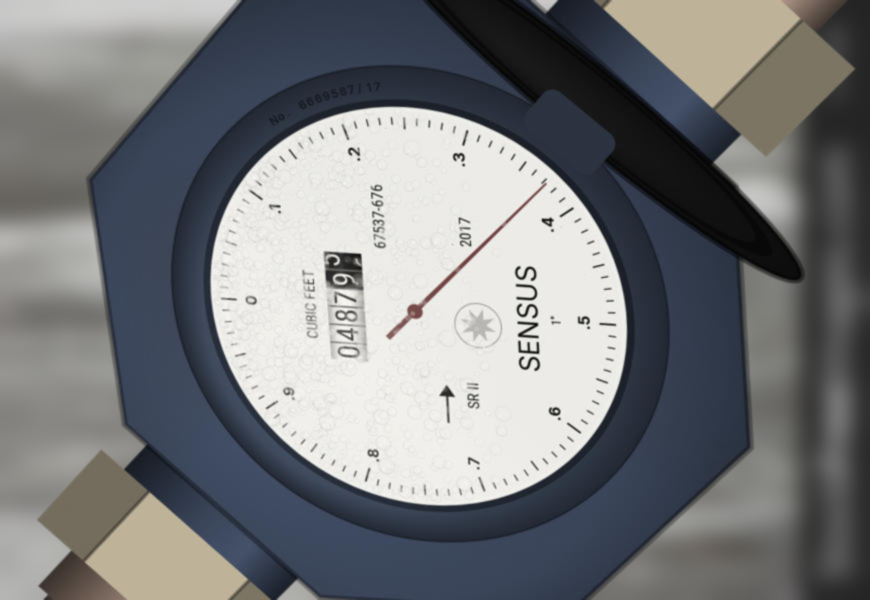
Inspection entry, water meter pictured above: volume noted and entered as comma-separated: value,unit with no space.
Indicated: 48795.37,ft³
